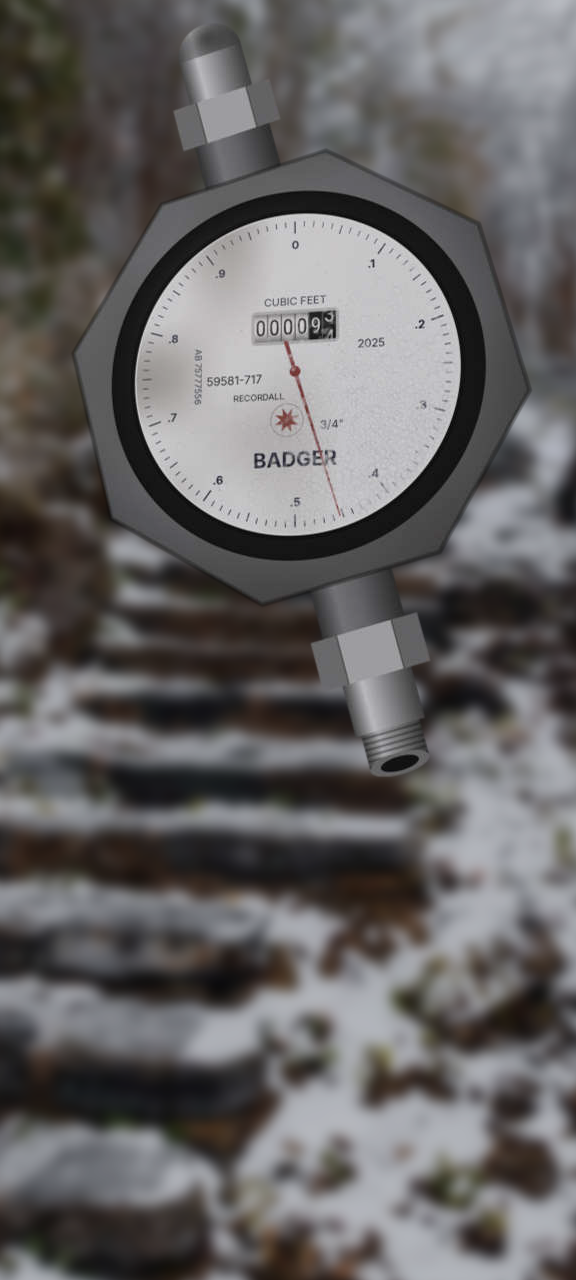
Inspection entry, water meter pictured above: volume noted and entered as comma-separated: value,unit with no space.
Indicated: 93.45,ft³
